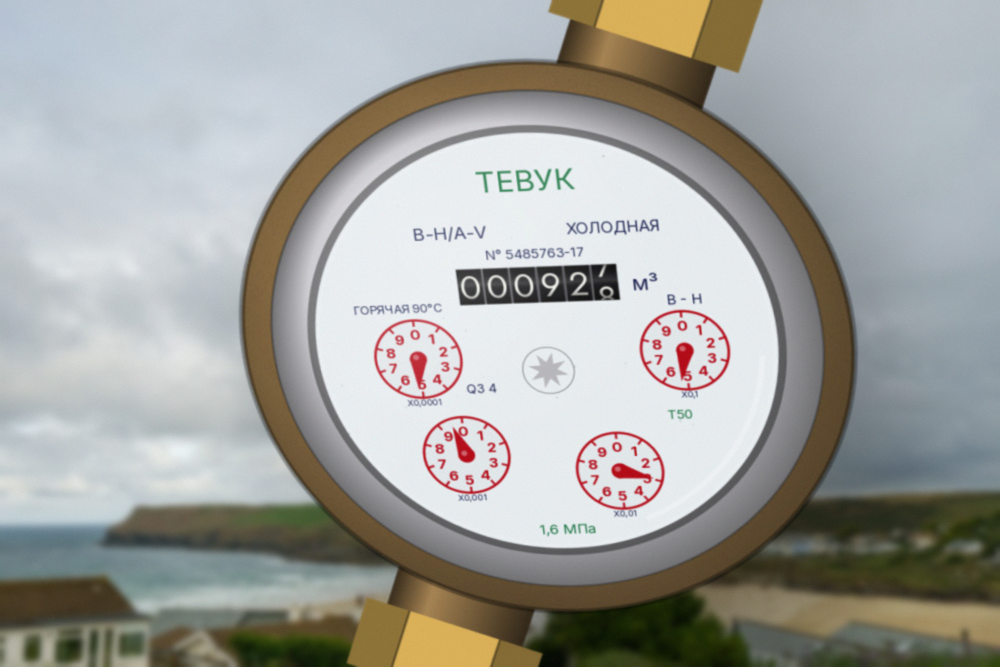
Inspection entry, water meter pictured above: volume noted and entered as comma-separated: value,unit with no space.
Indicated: 927.5295,m³
